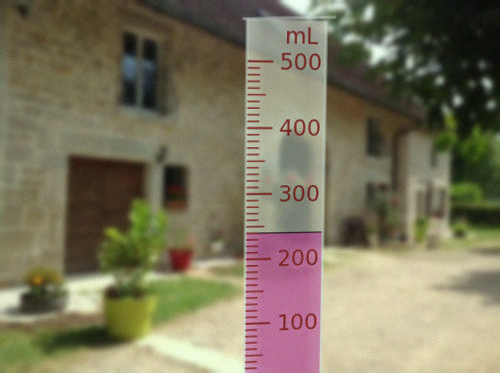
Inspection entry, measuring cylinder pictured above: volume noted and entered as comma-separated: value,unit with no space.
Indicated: 240,mL
